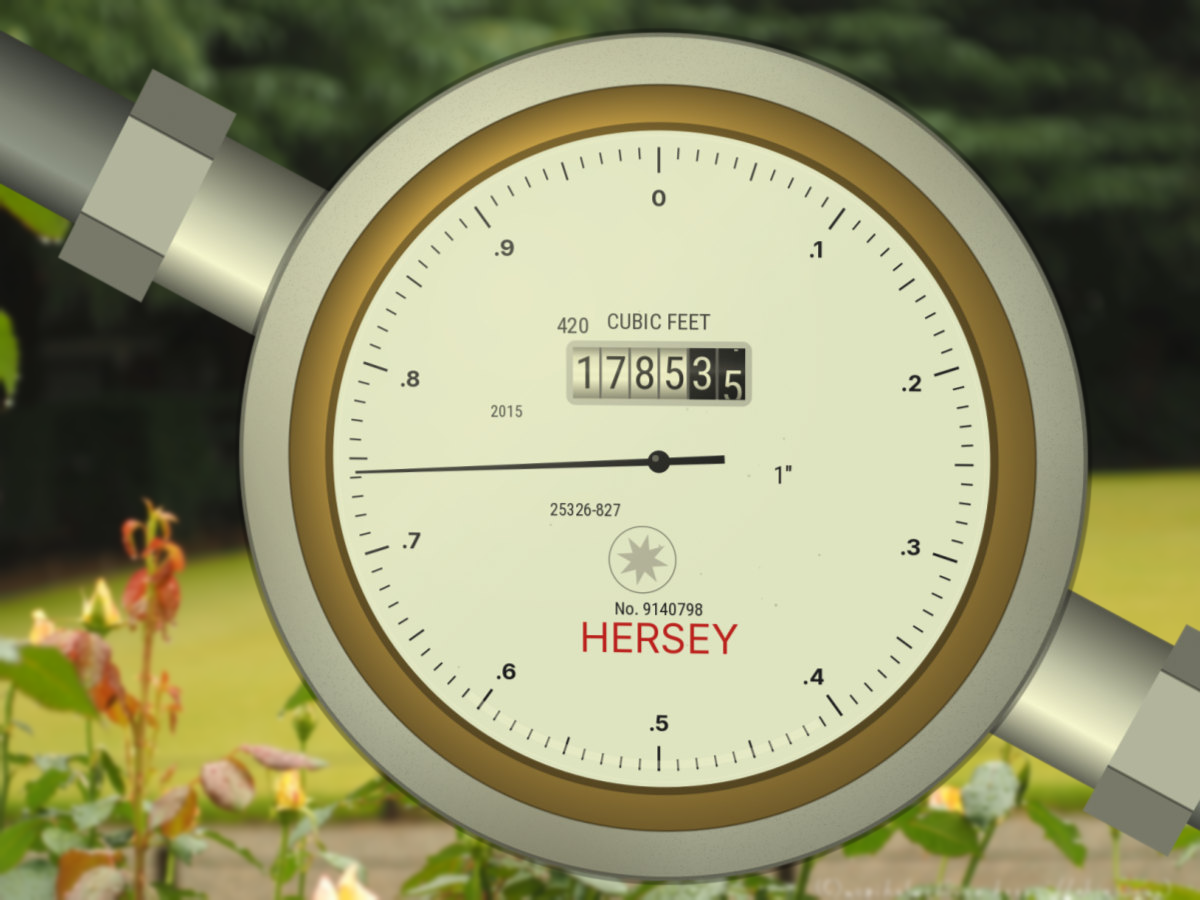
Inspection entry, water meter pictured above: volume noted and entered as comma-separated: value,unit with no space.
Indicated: 178534.74,ft³
